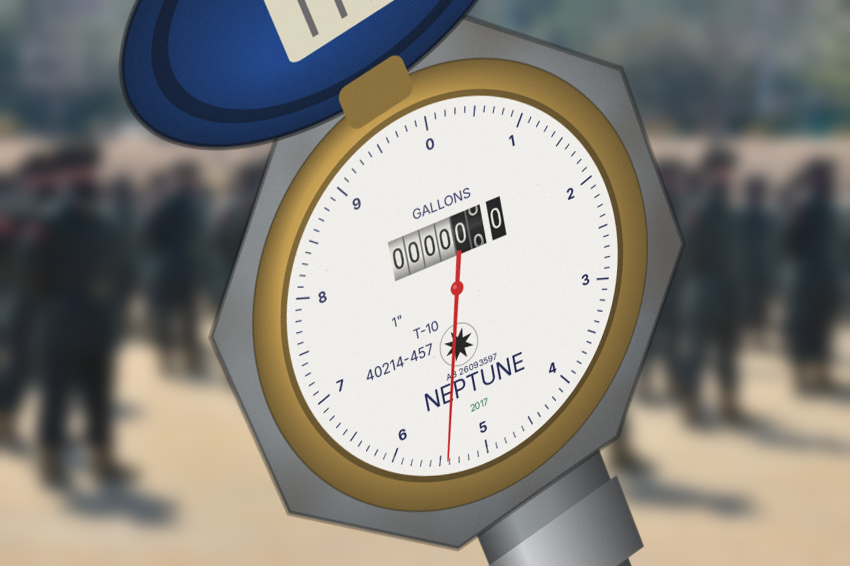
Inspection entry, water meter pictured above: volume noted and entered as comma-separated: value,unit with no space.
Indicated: 85.4,gal
